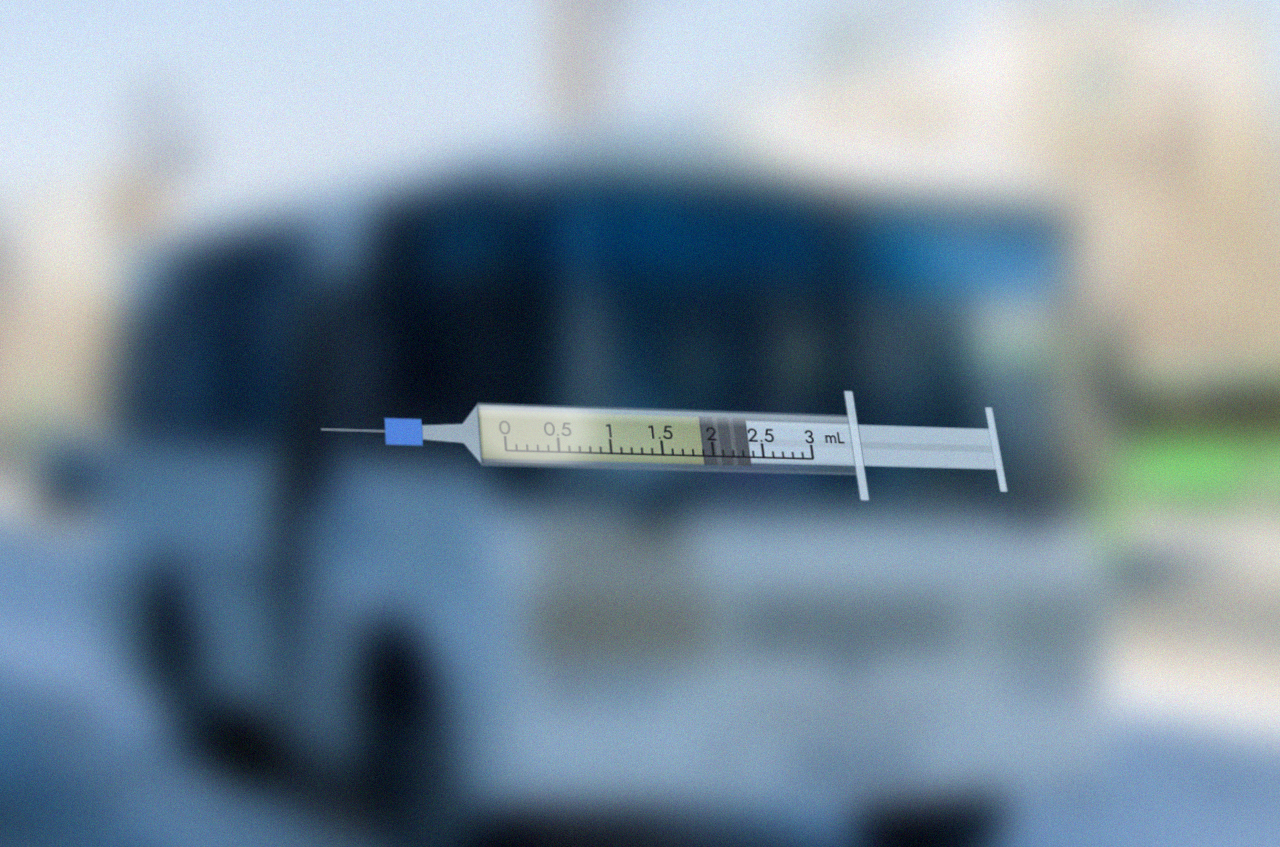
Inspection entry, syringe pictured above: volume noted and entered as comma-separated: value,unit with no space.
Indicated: 1.9,mL
